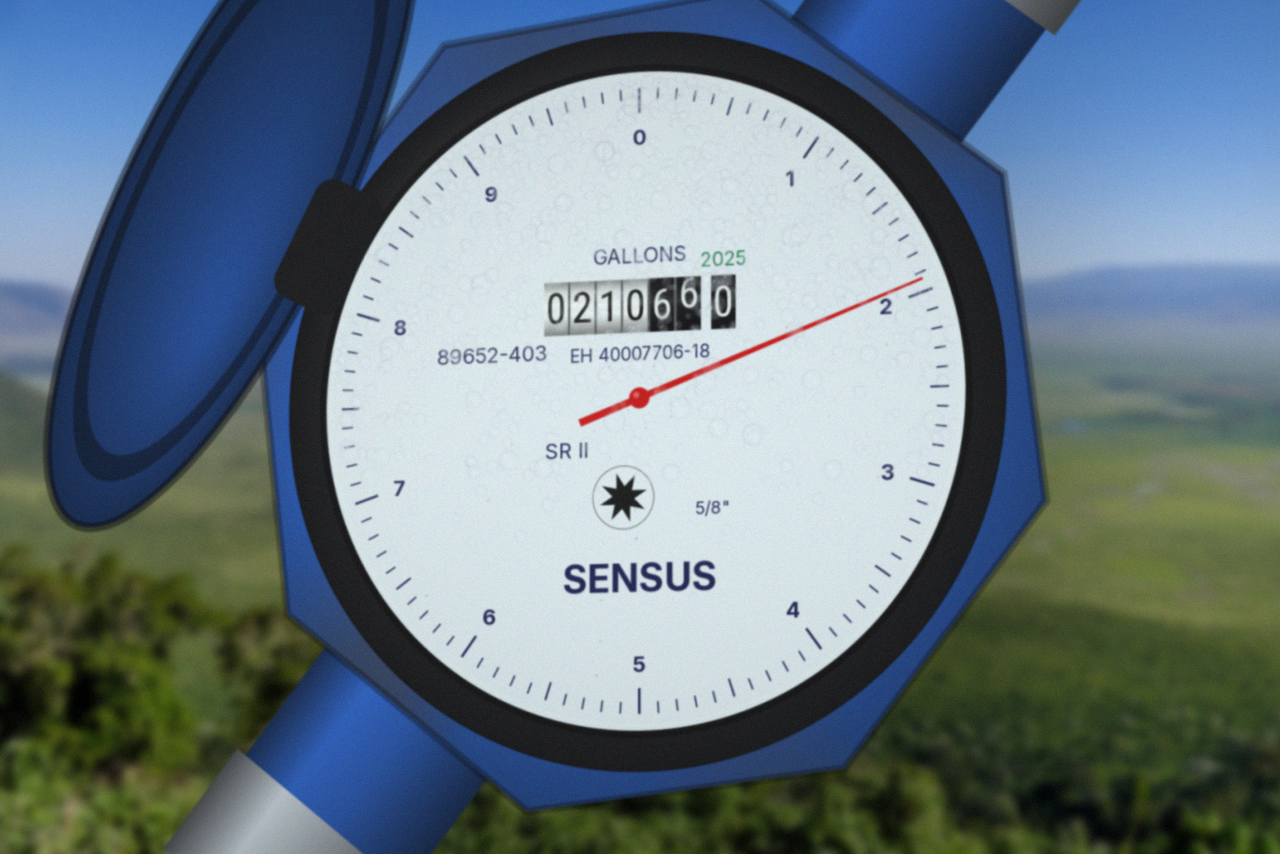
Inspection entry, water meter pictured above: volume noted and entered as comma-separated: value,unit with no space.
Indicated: 210661.9,gal
